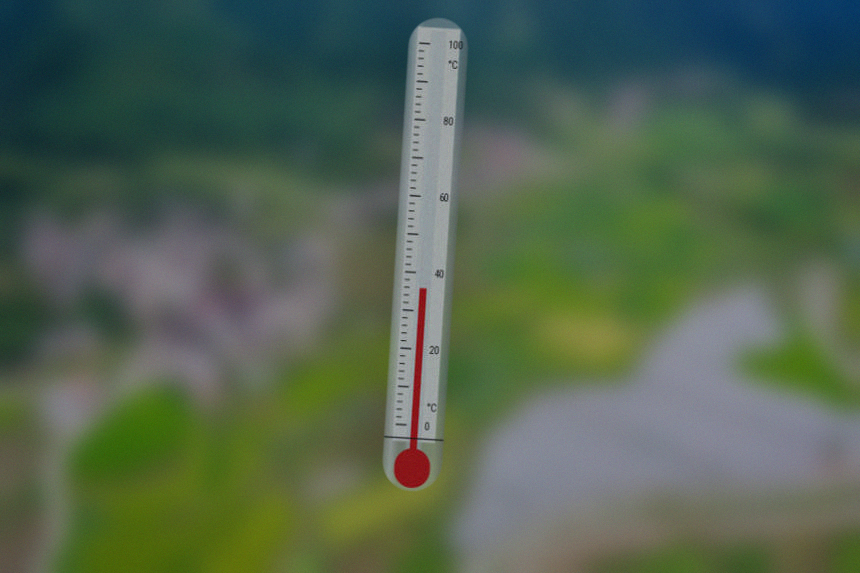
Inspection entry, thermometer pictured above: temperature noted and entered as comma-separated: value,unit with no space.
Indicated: 36,°C
